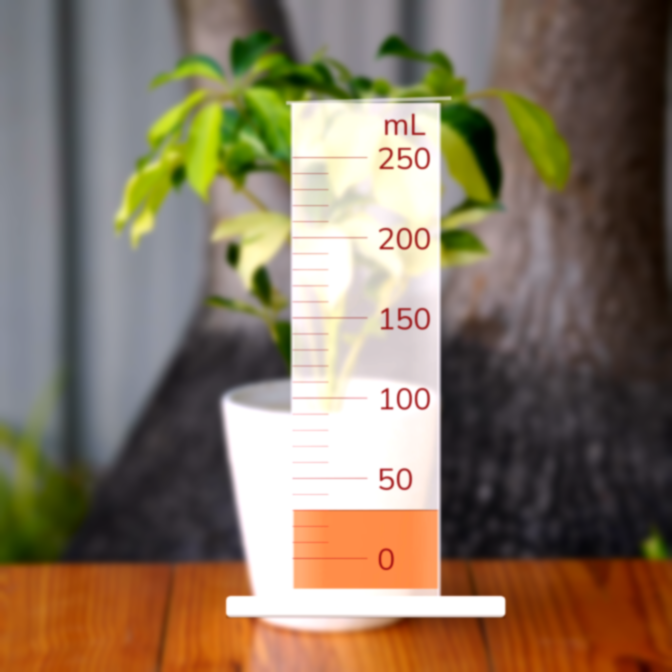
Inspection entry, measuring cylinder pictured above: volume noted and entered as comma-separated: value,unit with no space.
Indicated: 30,mL
